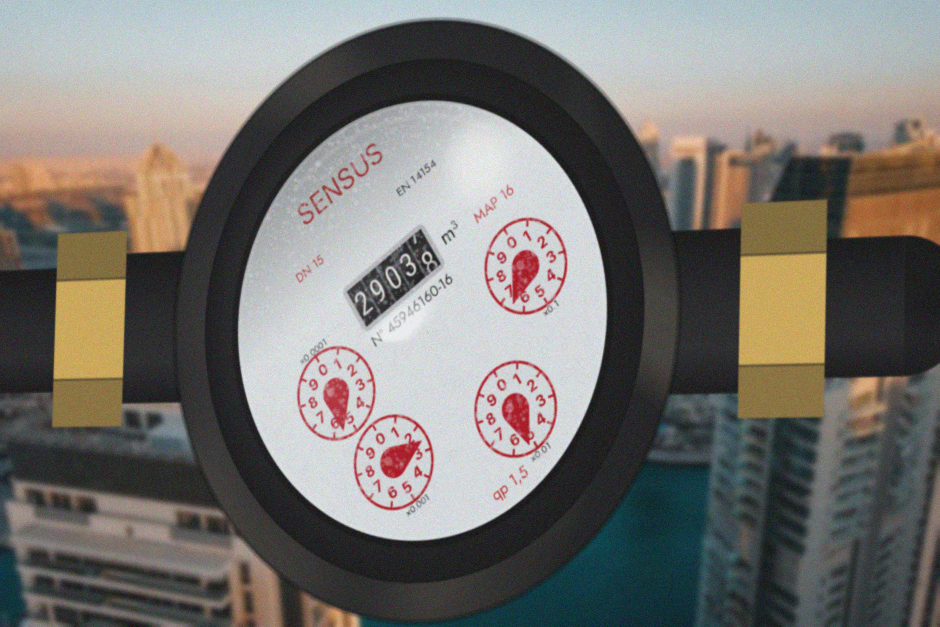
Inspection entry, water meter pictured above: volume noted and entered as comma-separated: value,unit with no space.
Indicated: 29037.6525,m³
